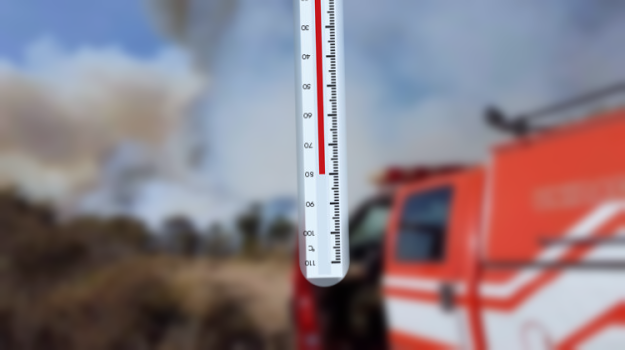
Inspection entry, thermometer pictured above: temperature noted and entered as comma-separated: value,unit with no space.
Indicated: 80,°C
